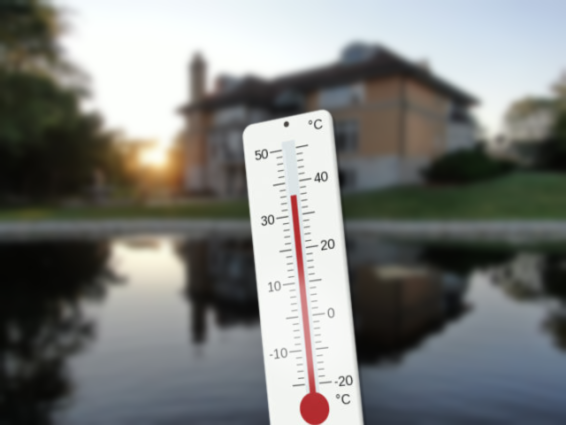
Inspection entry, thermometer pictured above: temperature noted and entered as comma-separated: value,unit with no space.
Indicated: 36,°C
